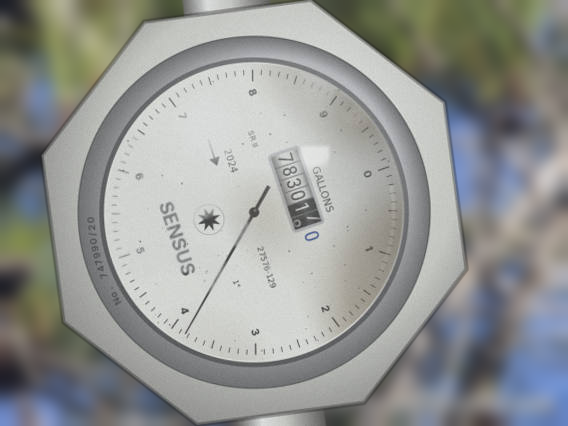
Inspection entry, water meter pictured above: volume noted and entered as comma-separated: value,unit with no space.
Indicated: 7830173.8,gal
